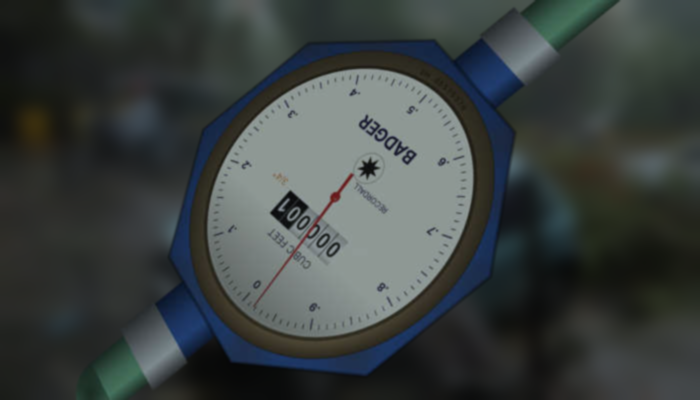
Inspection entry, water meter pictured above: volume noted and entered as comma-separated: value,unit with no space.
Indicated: 0.98,ft³
